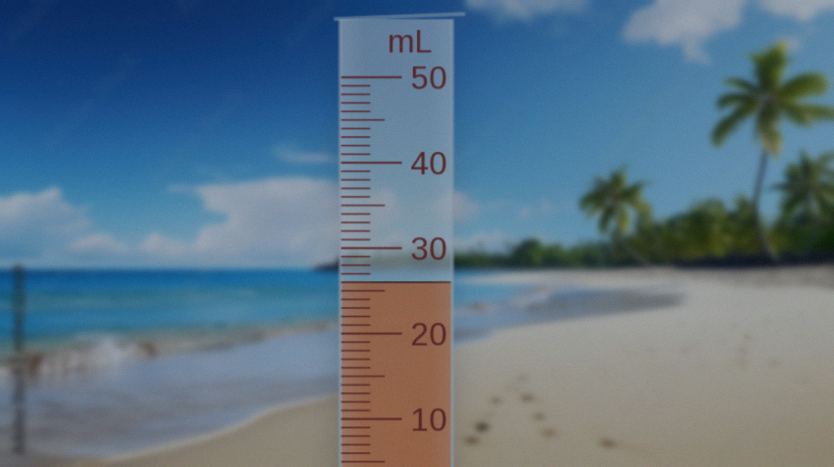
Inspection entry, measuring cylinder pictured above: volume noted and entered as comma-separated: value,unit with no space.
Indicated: 26,mL
